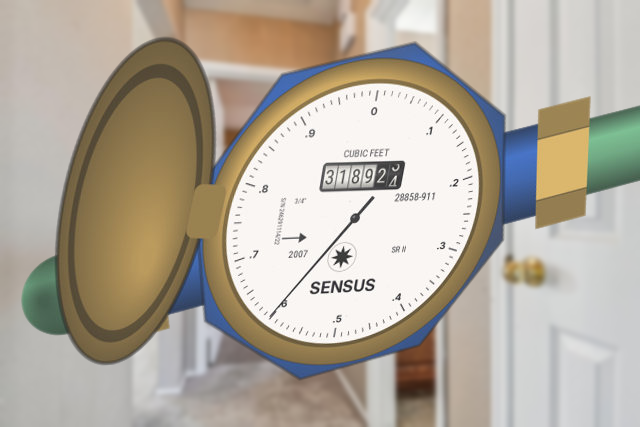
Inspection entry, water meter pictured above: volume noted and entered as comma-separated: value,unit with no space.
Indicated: 318923.60,ft³
